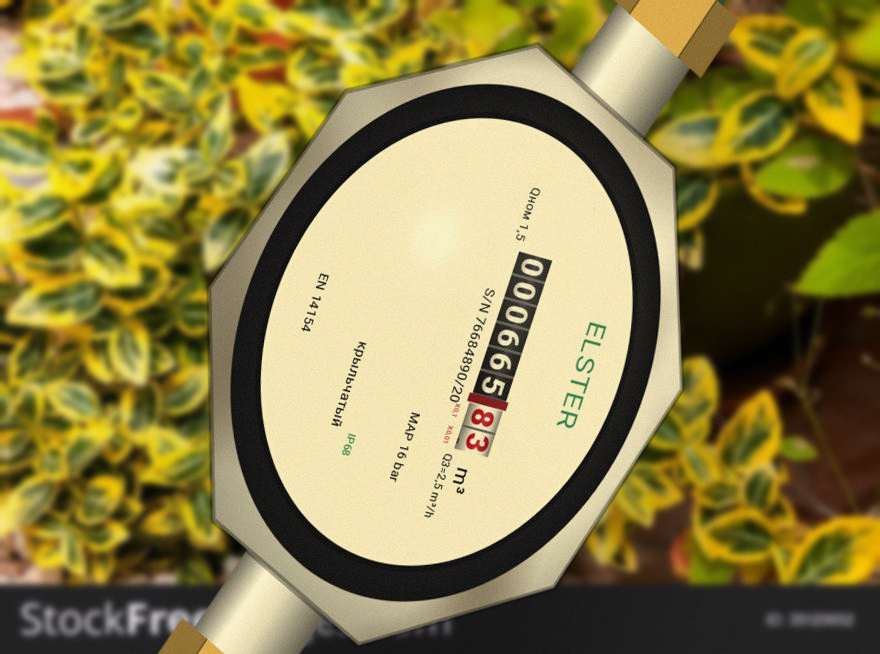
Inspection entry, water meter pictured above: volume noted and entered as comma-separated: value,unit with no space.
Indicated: 665.83,m³
